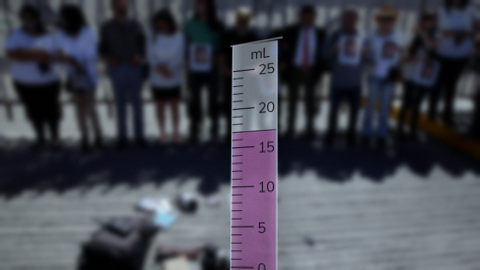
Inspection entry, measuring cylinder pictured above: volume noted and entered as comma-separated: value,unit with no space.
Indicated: 17,mL
